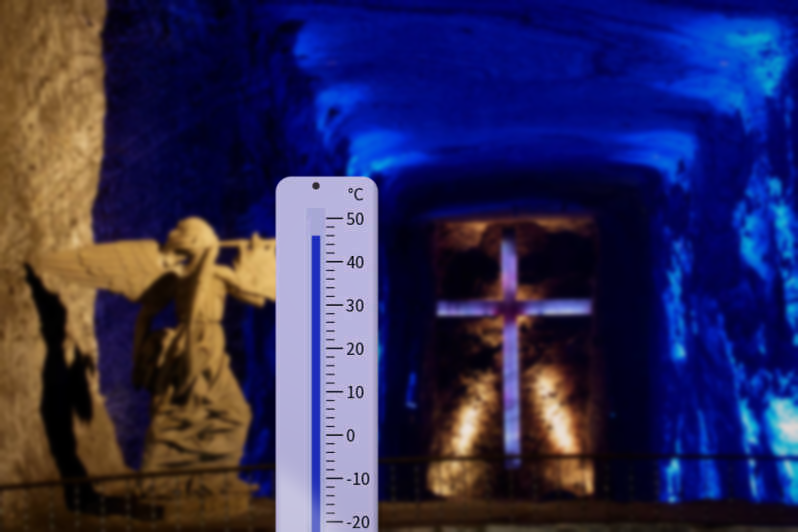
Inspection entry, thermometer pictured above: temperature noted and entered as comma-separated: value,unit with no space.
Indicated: 46,°C
